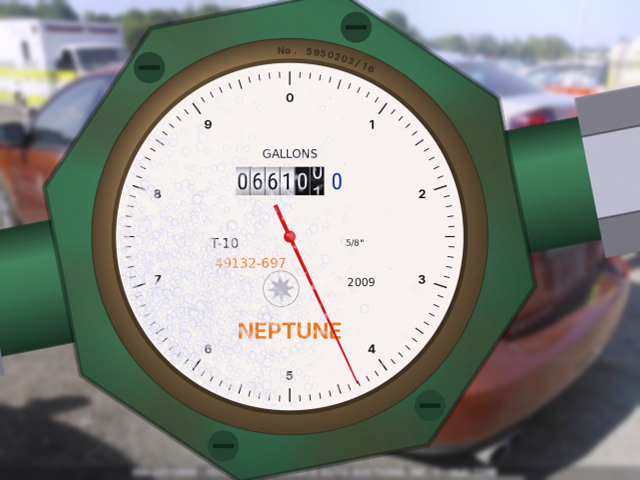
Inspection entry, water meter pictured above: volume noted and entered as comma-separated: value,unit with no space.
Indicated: 661004.3,gal
